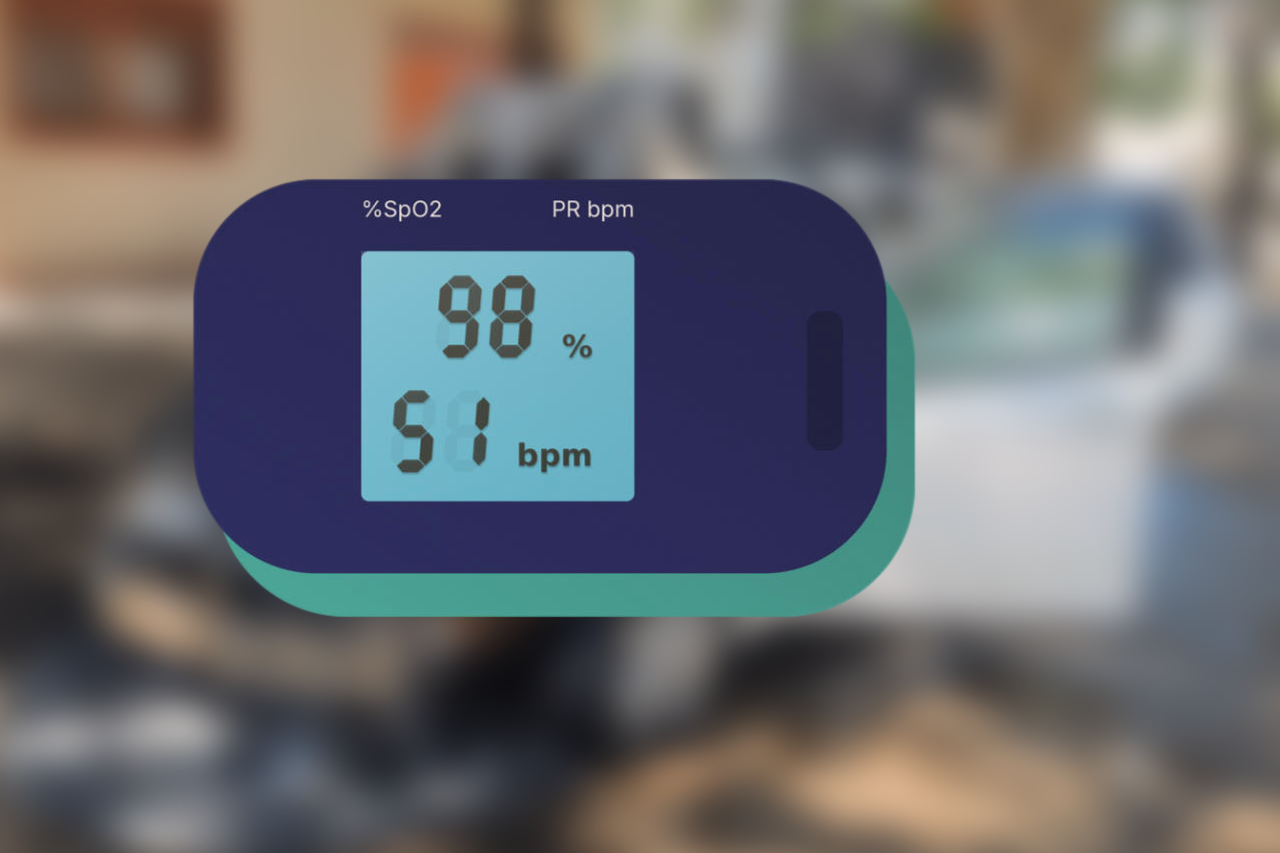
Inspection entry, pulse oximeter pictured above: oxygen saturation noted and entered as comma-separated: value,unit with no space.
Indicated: 98,%
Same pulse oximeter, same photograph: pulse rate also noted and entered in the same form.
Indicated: 51,bpm
